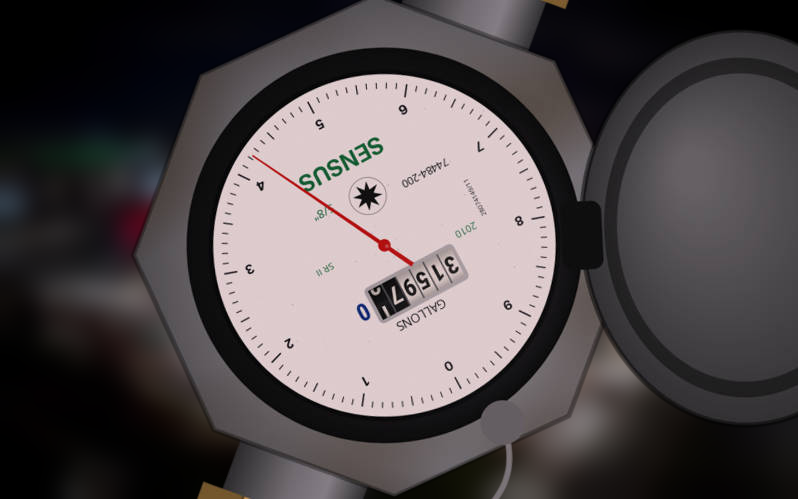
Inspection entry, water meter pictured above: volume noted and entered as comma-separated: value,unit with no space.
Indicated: 3159714.2,gal
